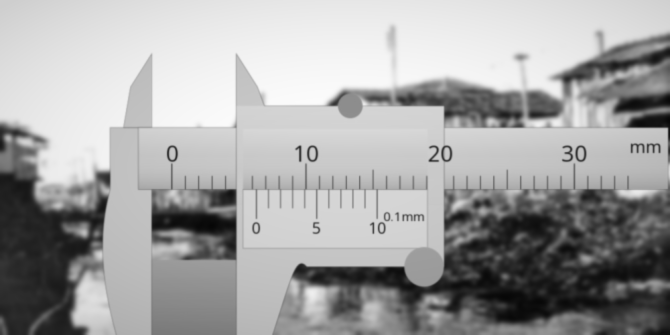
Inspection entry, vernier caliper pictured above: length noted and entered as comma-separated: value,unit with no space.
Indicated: 6.3,mm
